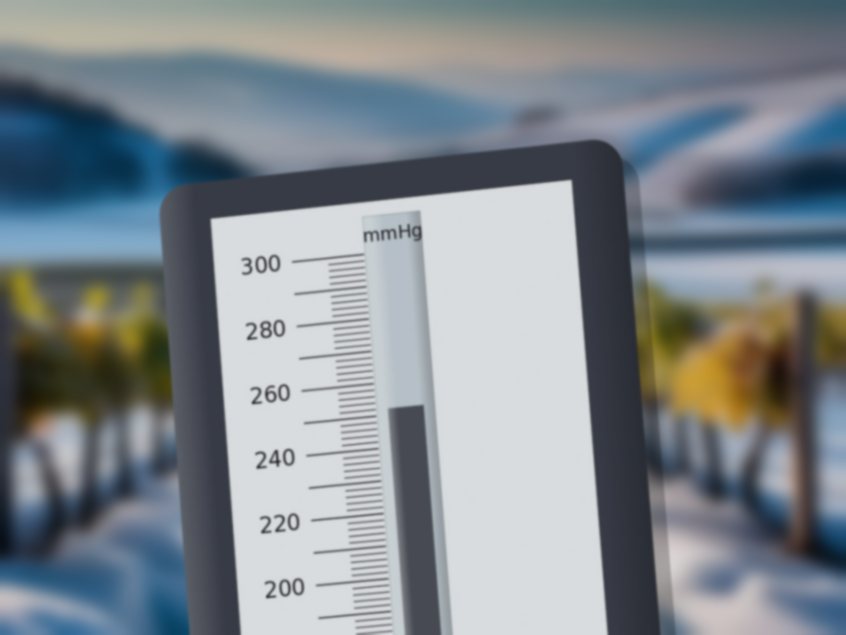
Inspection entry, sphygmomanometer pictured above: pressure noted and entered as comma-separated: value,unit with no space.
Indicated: 252,mmHg
